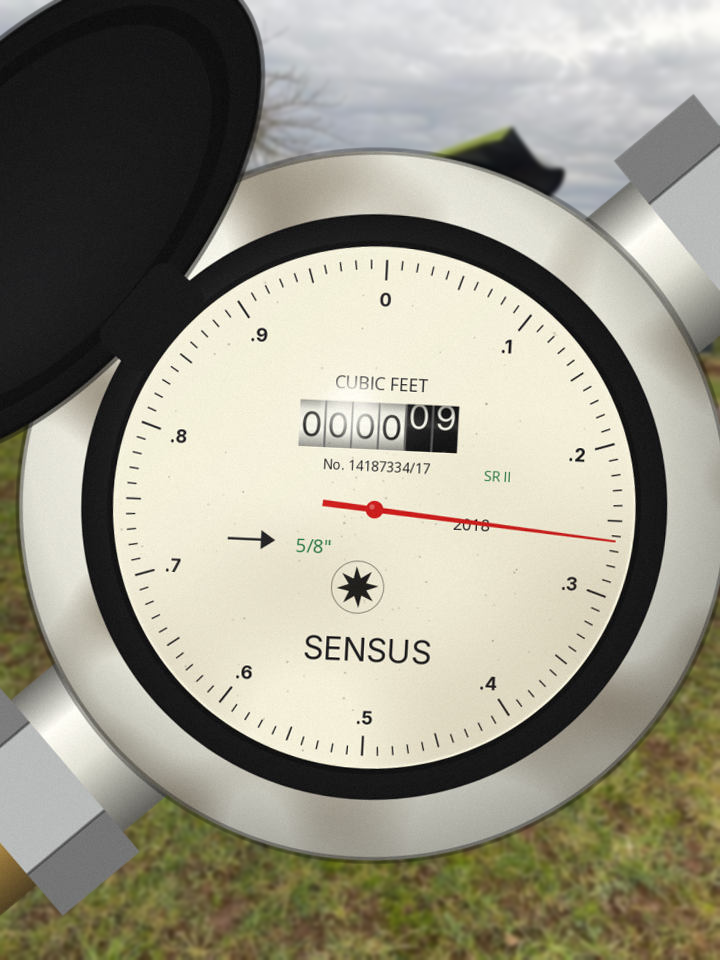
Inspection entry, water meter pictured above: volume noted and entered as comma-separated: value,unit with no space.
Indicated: 9.26,ft³
